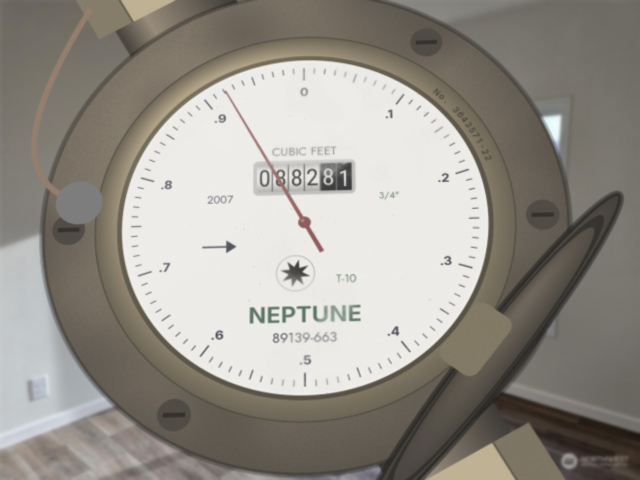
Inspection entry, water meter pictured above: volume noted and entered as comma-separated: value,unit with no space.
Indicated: 88280.92,ft³
